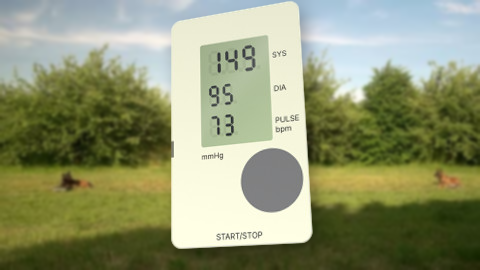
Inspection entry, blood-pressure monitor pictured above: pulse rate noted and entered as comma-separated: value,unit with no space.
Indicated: 73,bpm
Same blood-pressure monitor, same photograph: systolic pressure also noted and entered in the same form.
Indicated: 149,mmHg
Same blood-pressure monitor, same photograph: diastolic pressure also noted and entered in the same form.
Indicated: 95,mmHg
